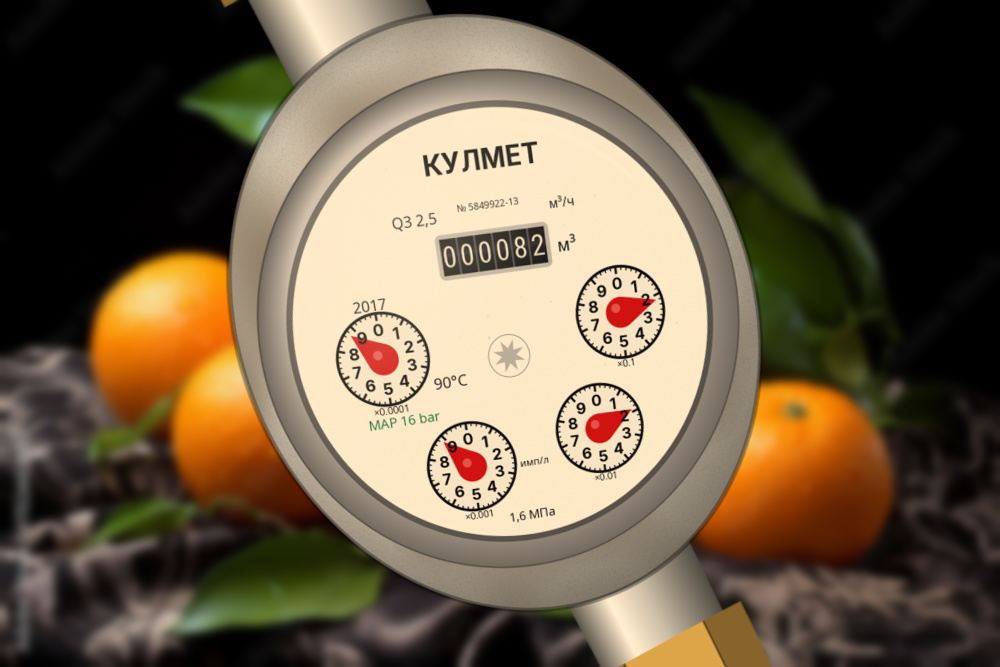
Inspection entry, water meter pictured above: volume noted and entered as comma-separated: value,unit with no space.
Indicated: 82.2188,m³
